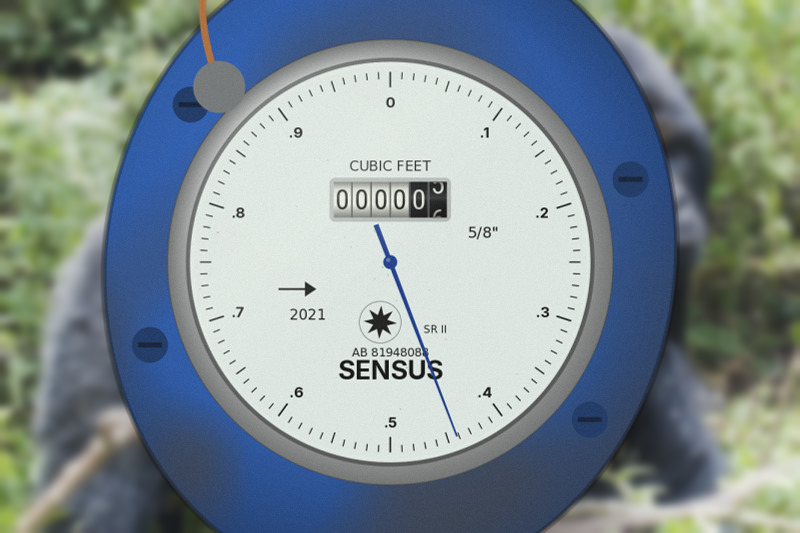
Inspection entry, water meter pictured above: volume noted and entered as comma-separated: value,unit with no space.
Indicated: 5.44,ft³
